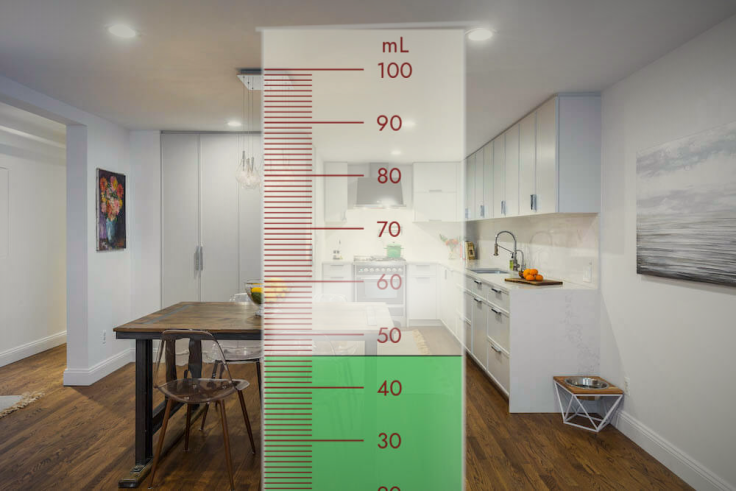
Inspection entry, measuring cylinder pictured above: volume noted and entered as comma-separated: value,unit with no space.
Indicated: 46,mL
